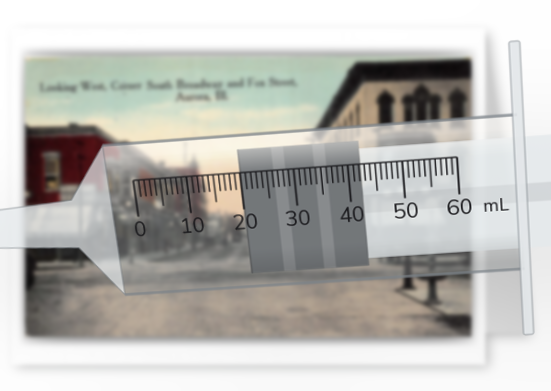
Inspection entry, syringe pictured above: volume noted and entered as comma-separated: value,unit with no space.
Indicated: 20,mL
